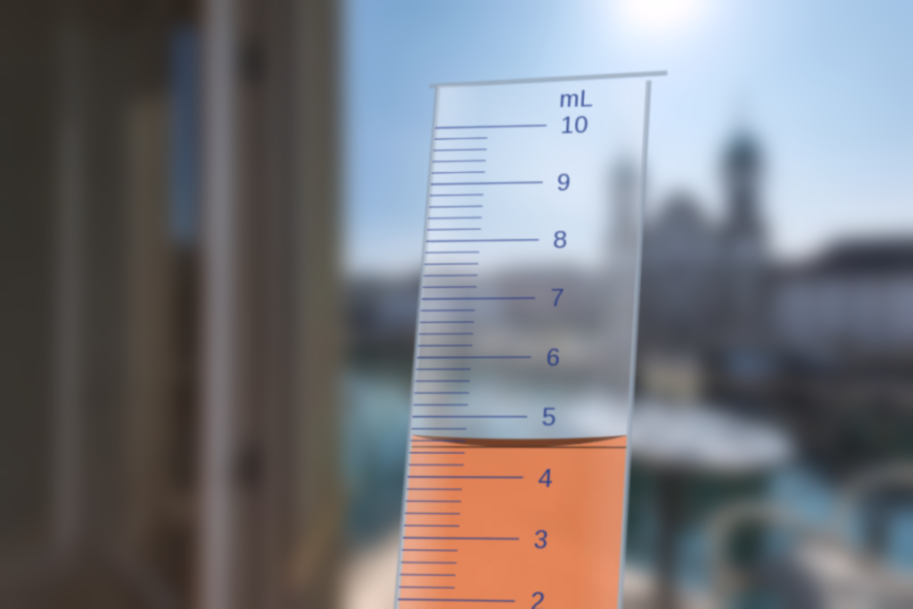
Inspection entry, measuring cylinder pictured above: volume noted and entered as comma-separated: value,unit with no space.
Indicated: 4.5,mL
